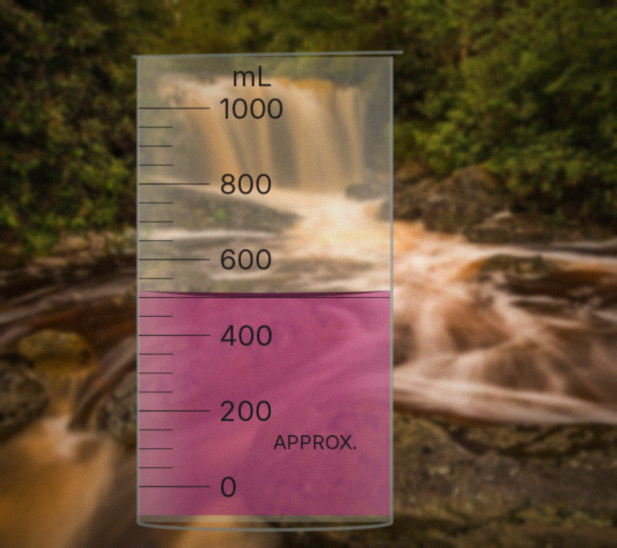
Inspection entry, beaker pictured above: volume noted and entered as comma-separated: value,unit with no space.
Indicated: 500,mL
